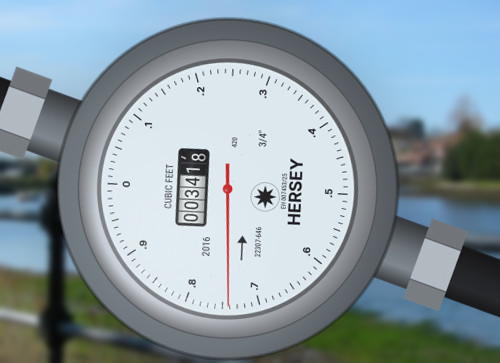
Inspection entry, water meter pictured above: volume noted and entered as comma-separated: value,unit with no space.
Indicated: 3417.74,ft³
